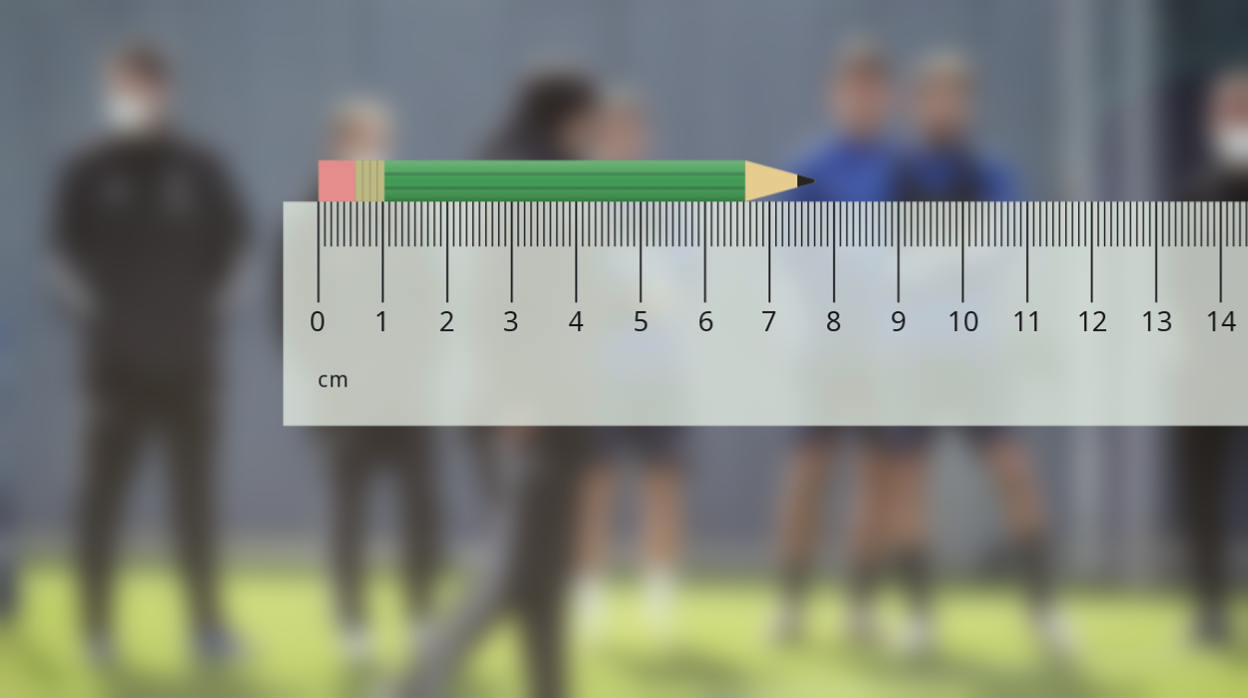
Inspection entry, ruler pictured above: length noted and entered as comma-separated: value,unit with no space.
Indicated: 7.7,cm
